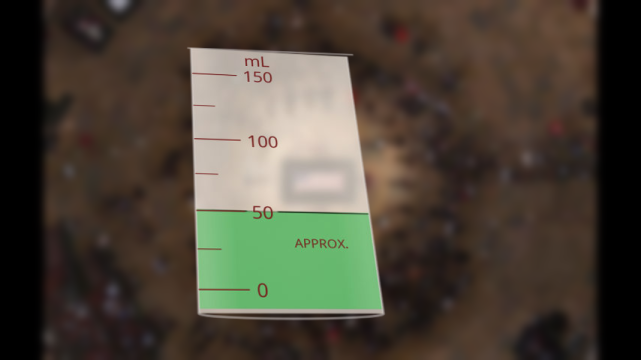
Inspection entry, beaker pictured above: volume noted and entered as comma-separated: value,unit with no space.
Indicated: 50,mL
